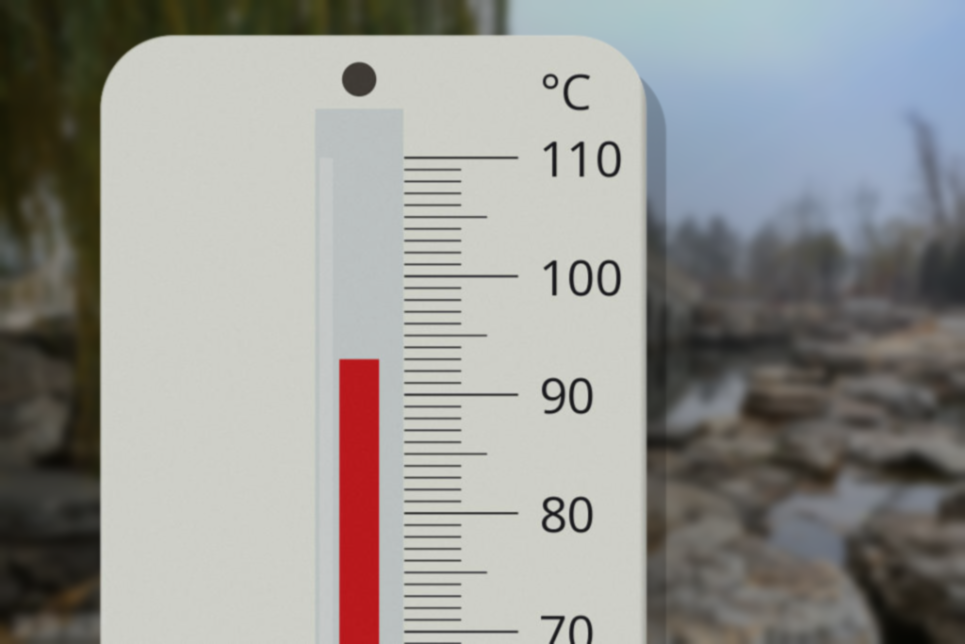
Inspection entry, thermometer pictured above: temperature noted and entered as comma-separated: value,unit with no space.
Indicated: 93,°C
